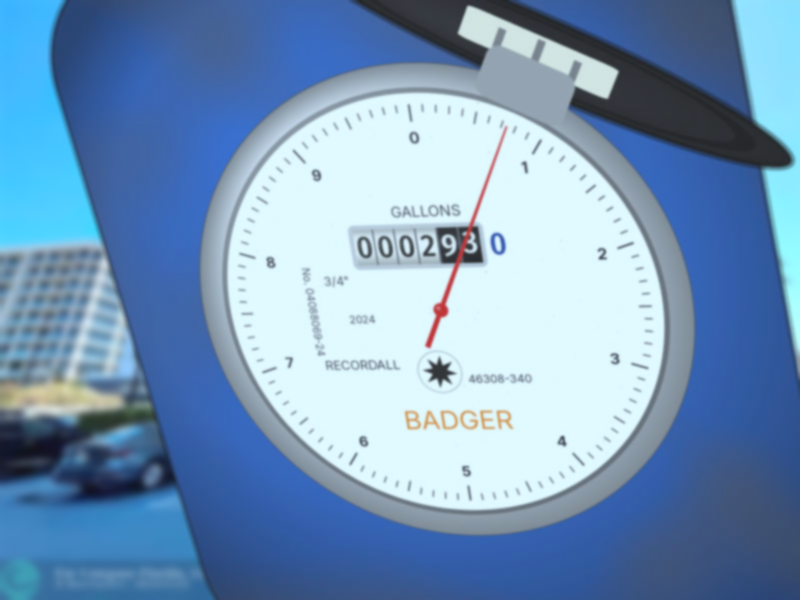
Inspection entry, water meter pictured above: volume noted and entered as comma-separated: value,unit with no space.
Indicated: 2930.7,gal
